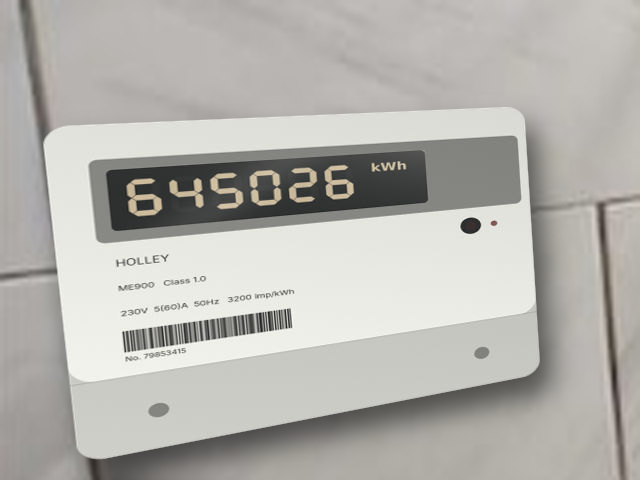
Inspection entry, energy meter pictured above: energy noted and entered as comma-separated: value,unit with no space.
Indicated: 645026,kWh
